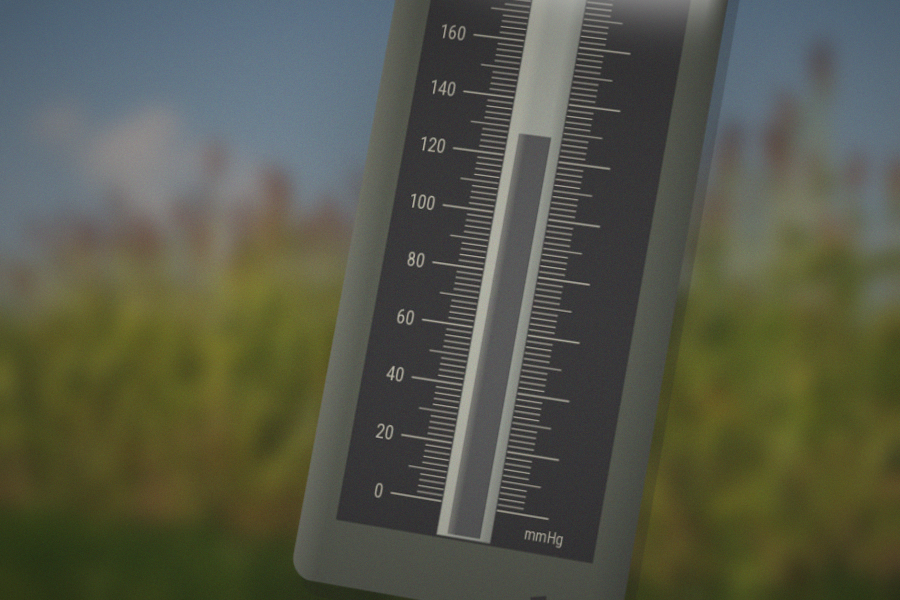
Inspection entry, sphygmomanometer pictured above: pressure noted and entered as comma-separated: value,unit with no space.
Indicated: 128,mmHg
